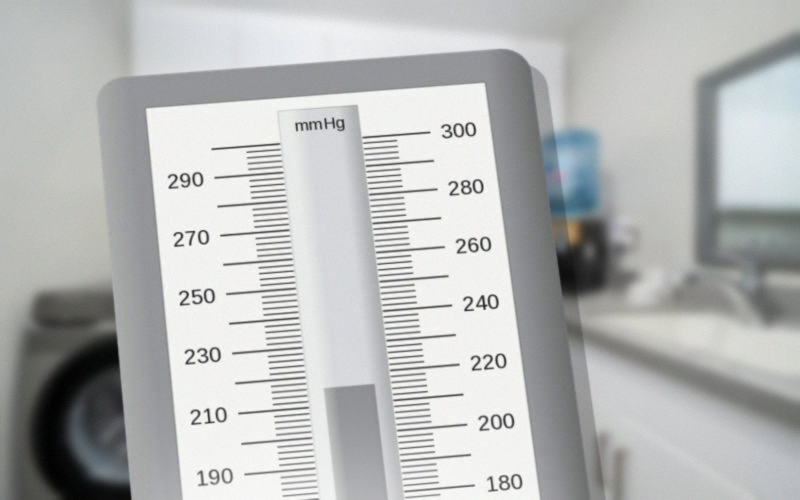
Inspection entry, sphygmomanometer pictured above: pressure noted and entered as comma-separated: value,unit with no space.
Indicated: 216,mmHg
